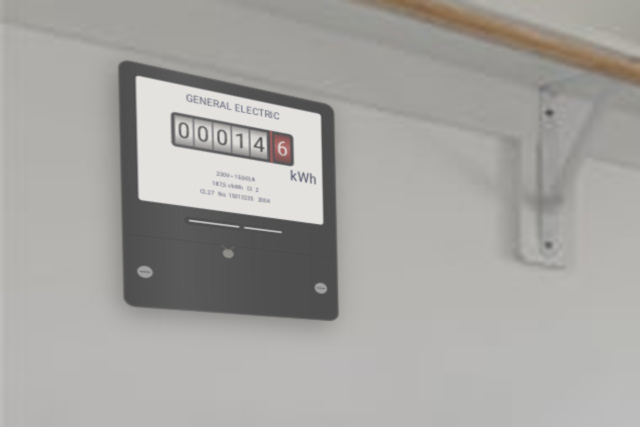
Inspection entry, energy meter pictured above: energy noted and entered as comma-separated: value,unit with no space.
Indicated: 14.6,kWh
